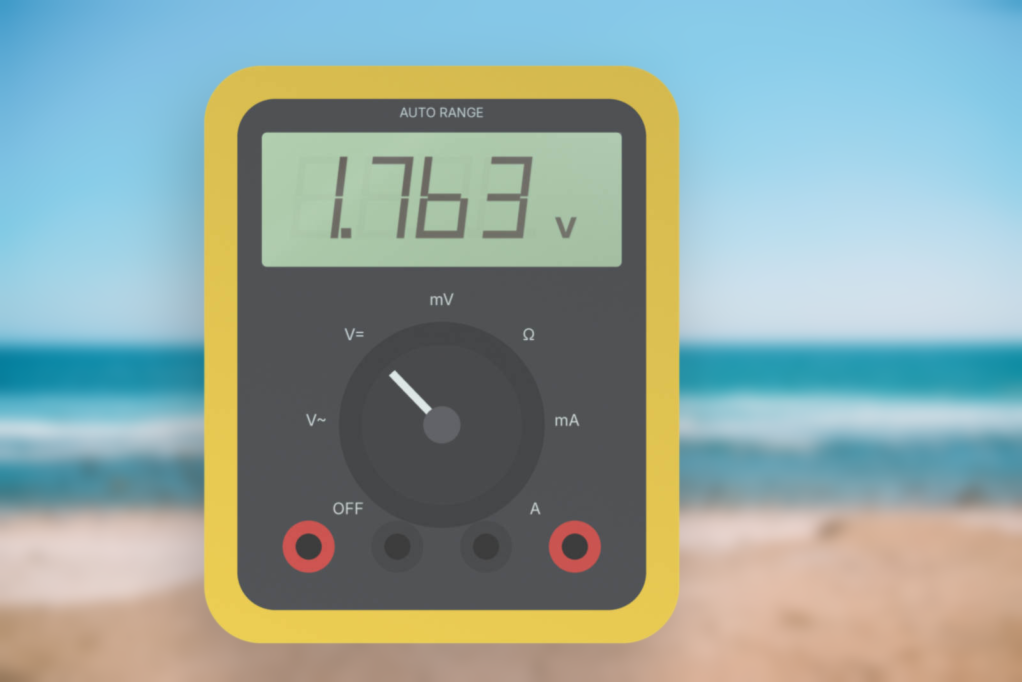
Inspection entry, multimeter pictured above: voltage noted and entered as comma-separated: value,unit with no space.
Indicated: 1.763,V
